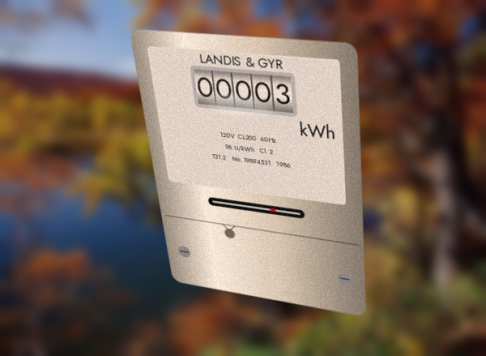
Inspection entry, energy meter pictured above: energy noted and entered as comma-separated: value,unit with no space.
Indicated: 3,kWh
